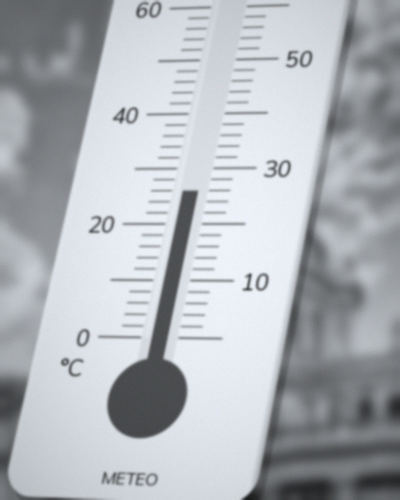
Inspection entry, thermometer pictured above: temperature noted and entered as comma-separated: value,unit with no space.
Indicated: 26,°C
